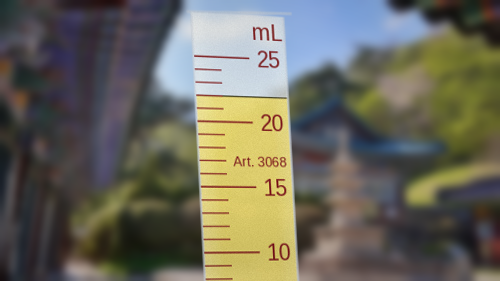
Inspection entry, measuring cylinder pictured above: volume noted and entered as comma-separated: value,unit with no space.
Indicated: 22,mL
